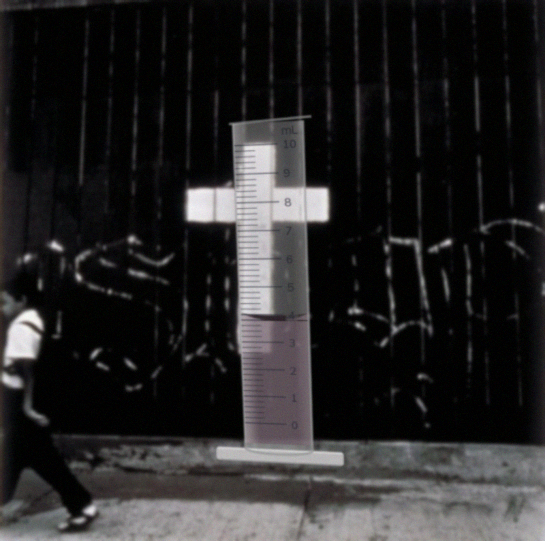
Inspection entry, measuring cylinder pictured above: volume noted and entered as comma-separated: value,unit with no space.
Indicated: 3.8,mL
